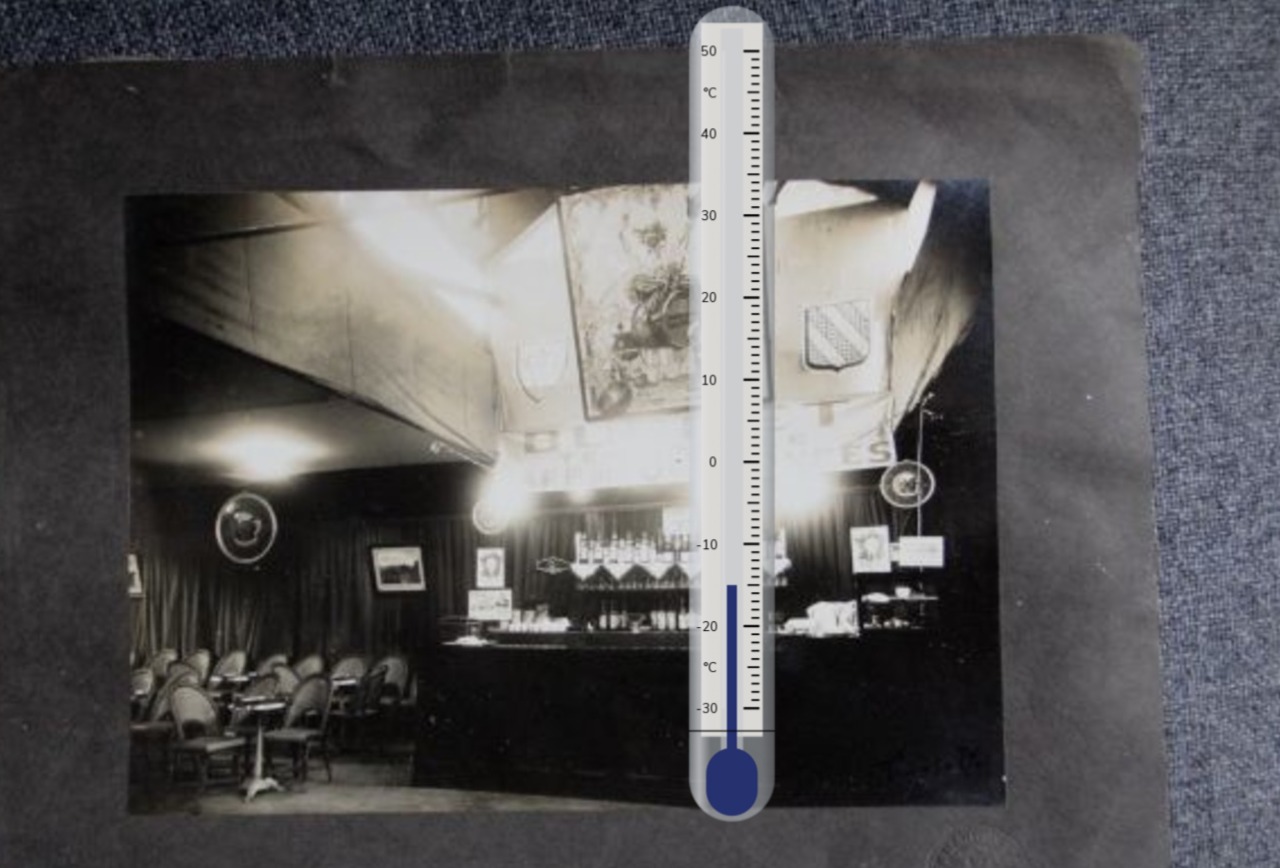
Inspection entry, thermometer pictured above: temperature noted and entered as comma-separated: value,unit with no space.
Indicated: -15,°C
